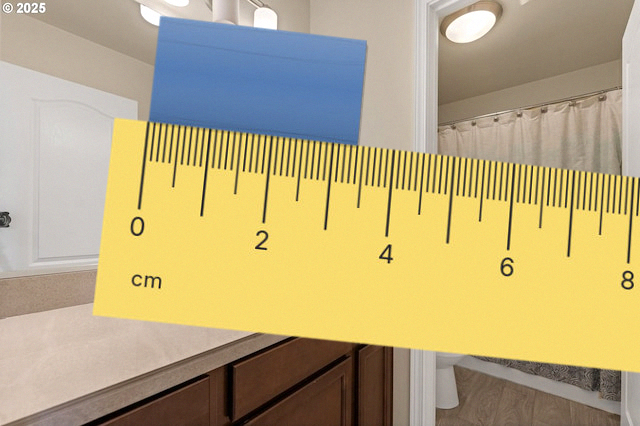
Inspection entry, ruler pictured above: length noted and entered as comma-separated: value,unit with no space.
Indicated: 3.4,cm
